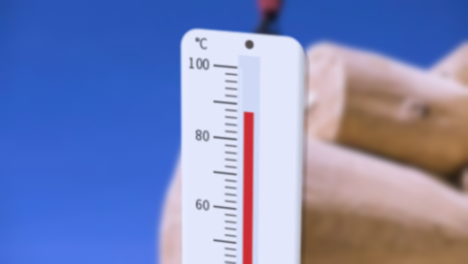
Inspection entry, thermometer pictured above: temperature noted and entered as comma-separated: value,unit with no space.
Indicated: 88,°C
